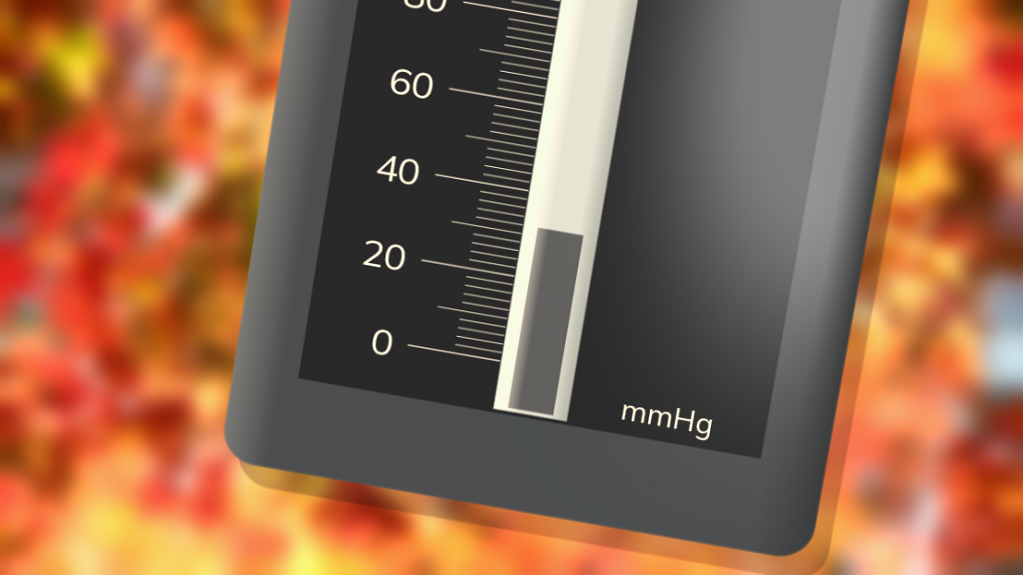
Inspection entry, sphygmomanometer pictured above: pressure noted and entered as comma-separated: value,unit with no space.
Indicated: 32,mmHg
